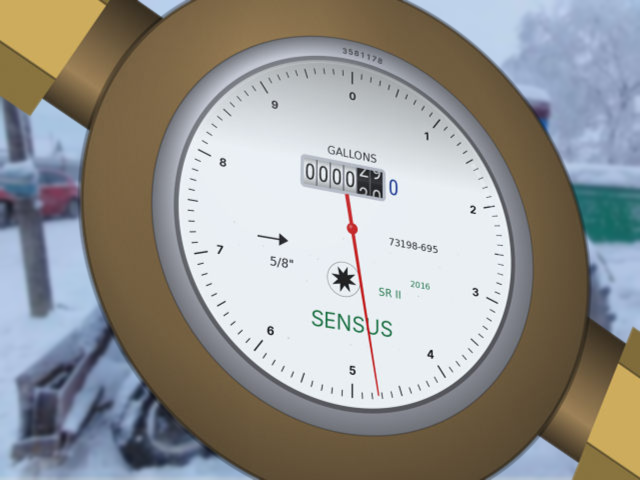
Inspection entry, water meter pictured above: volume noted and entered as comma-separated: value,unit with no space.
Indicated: 294.7,gal
